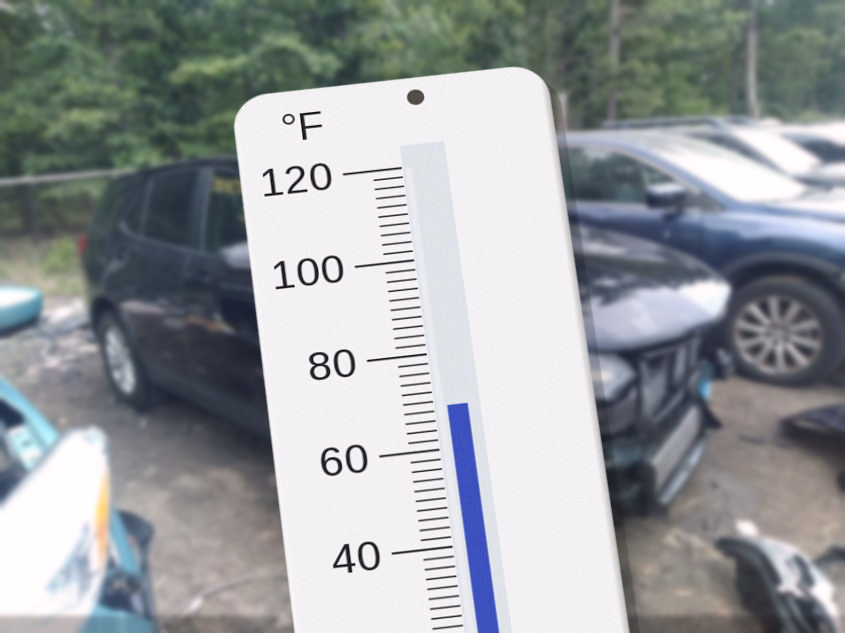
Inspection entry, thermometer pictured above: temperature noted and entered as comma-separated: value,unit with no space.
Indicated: 69,°F
